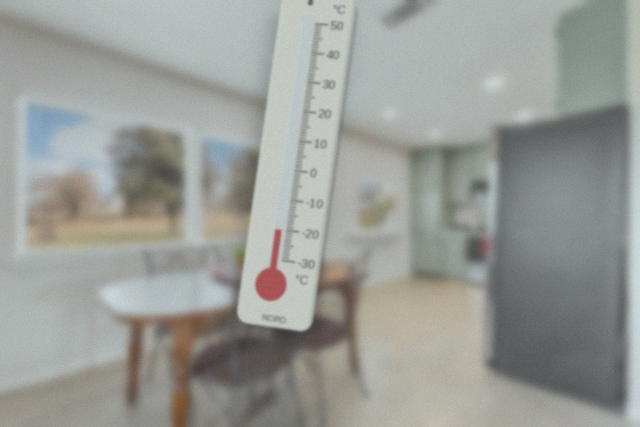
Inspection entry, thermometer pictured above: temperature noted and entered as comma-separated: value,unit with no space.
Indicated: -20,°C
